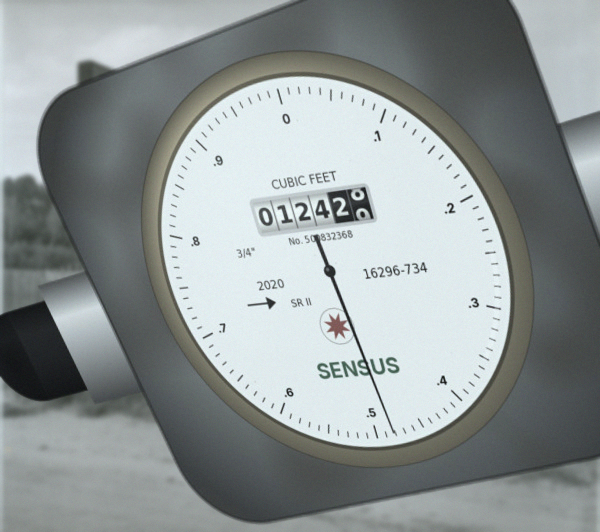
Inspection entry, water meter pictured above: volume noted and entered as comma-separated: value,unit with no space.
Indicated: 12428.48,ft³
